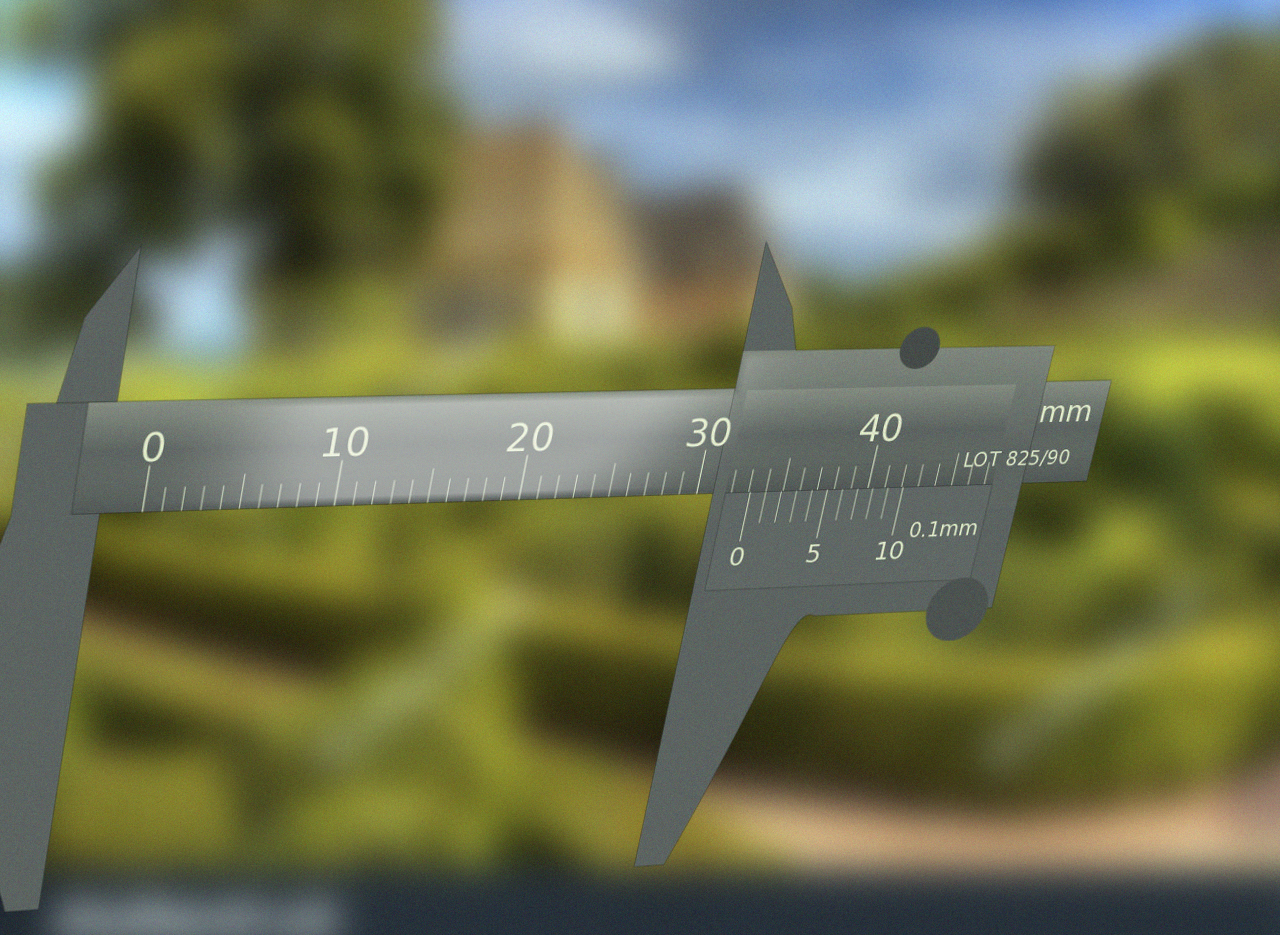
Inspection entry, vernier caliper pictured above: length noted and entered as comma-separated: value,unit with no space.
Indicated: 33.1,mm
